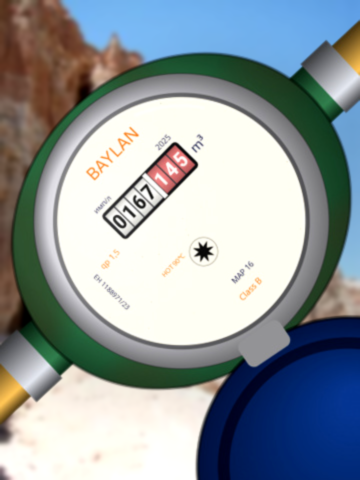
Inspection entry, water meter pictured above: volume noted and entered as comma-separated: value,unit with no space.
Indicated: 167.145,m³
